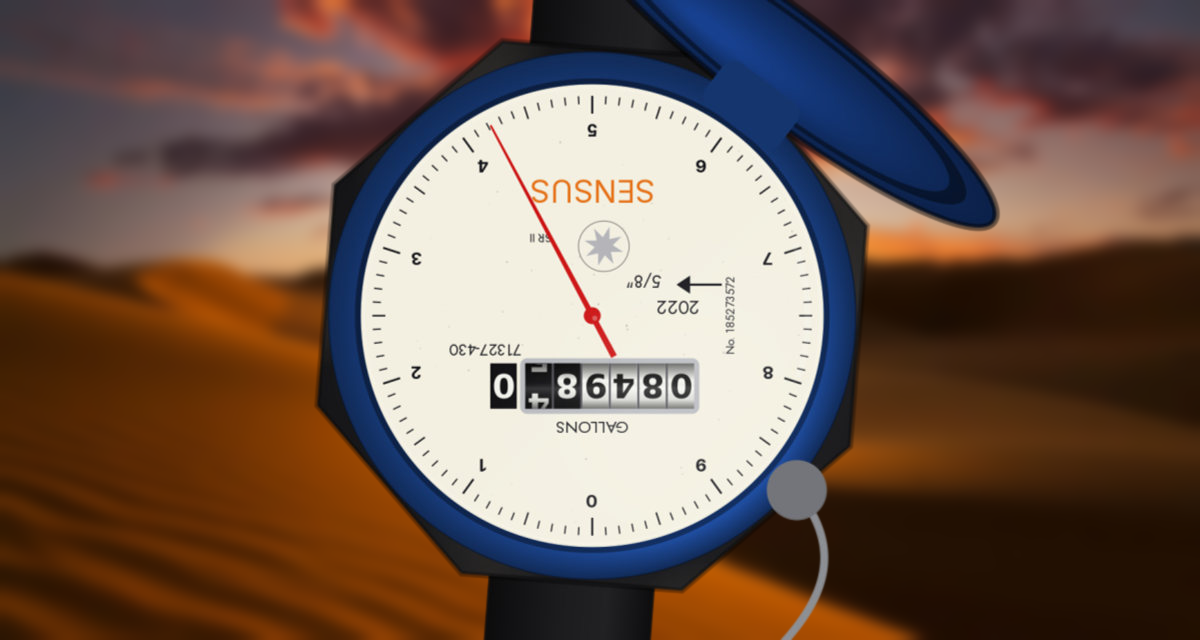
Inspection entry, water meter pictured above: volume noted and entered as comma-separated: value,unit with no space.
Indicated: 849844.2,gal
